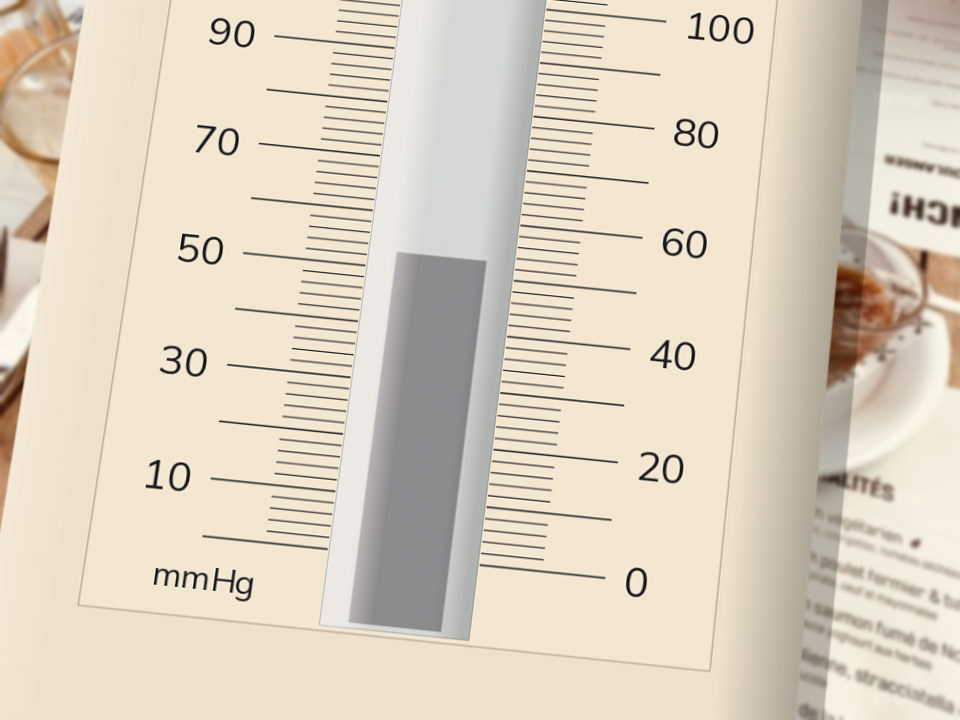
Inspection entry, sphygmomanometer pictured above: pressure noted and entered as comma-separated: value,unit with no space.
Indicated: 53,mmHg
